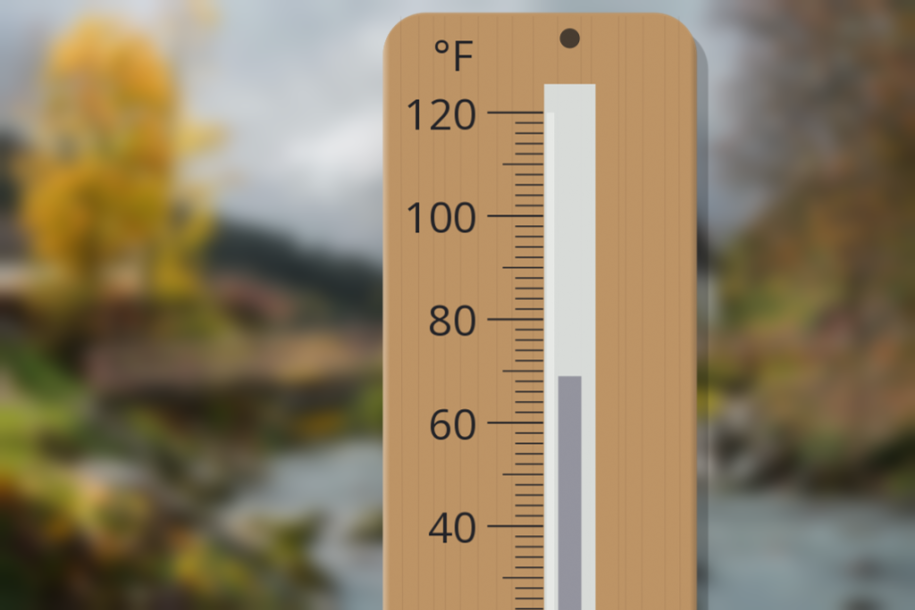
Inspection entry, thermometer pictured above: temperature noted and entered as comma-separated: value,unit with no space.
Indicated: 69,°F
